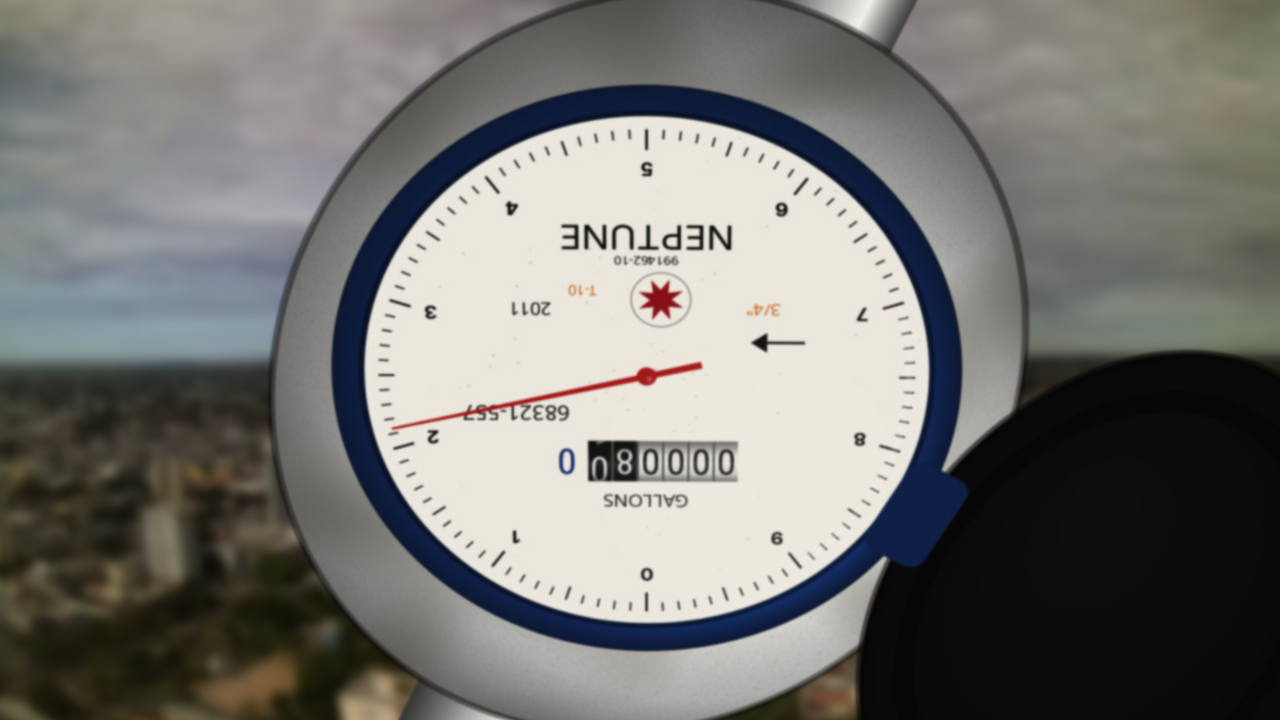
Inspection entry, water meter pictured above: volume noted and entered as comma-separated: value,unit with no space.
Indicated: 802.1,gal
